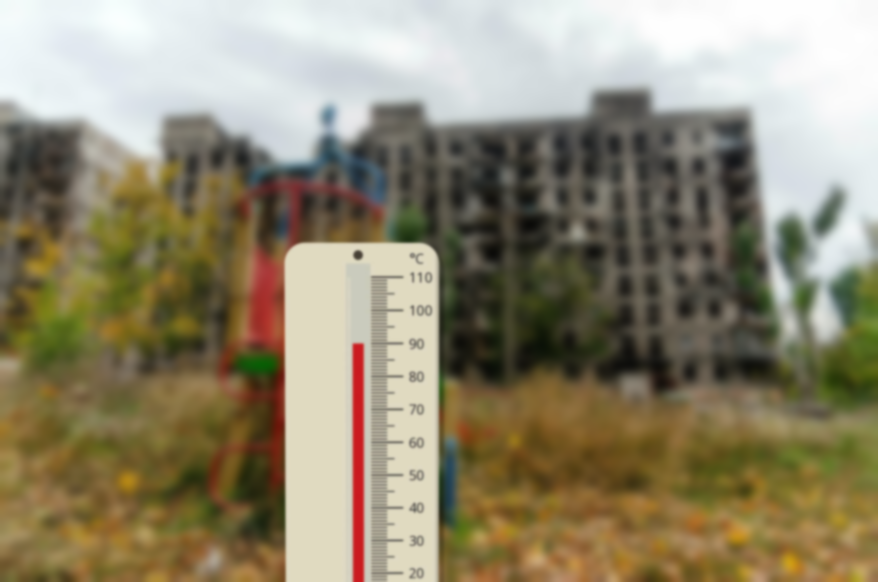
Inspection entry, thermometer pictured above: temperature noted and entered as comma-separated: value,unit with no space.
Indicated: 90,°C
